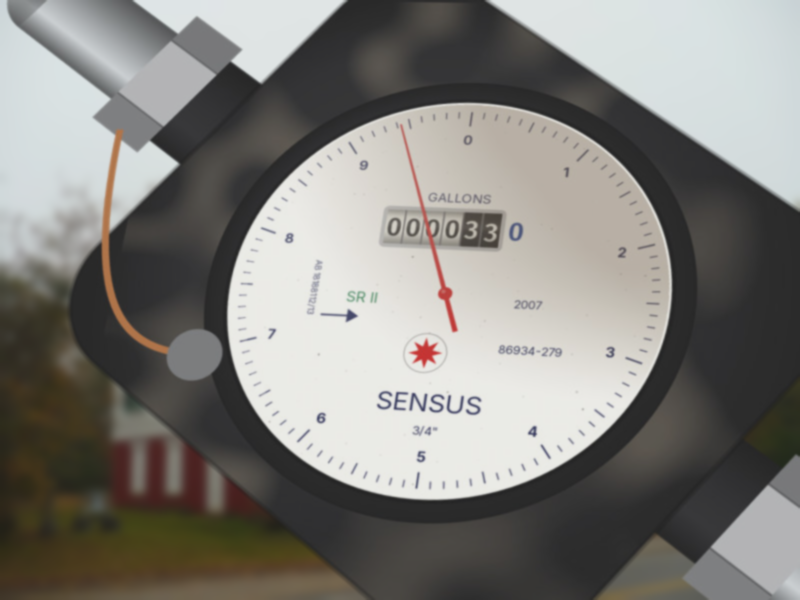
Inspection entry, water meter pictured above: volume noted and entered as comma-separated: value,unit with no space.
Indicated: 329.4,gal
